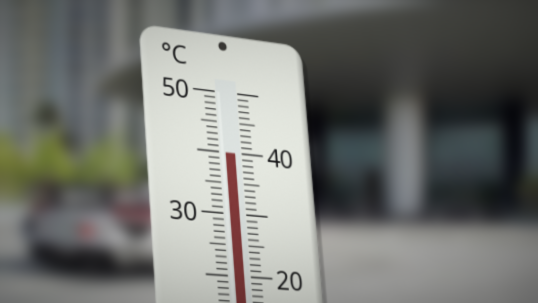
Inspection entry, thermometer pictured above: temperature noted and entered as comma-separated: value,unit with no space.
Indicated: 40,°C
